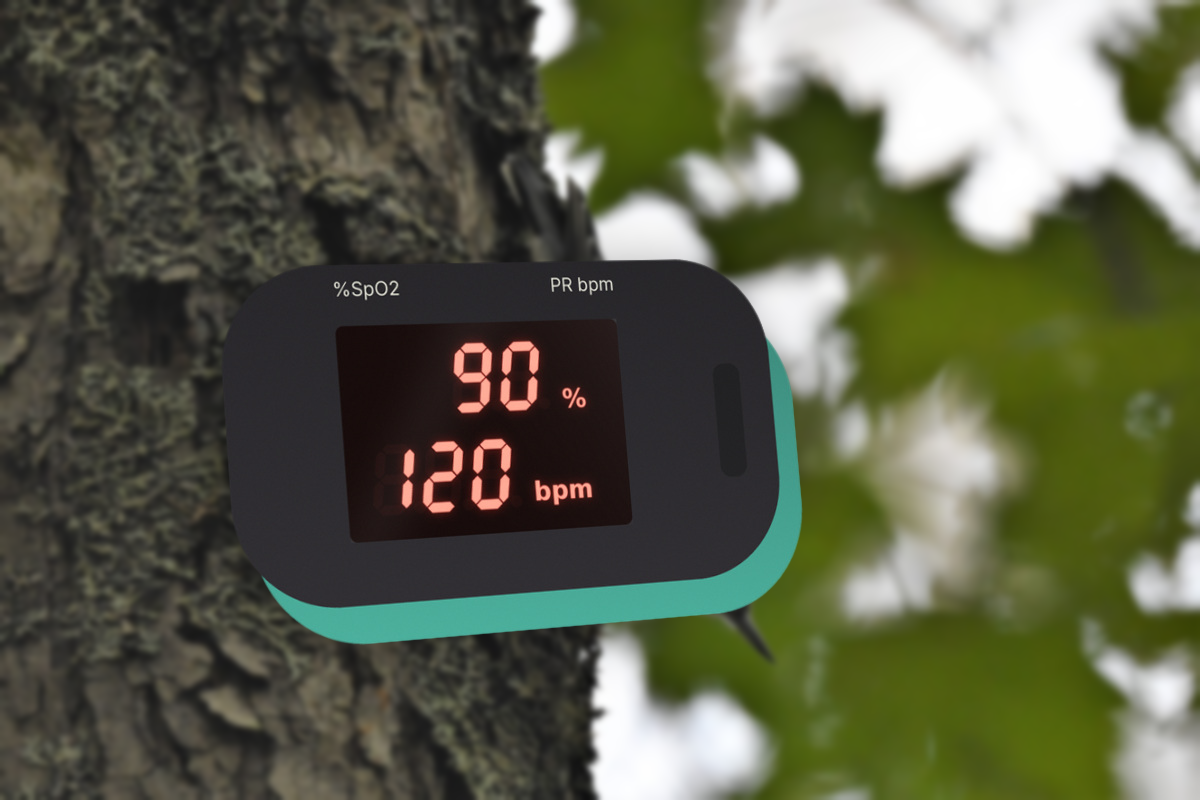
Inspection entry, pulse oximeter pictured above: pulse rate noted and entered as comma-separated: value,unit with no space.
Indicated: 120,bpm
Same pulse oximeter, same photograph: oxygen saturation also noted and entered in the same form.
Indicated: 90,%
